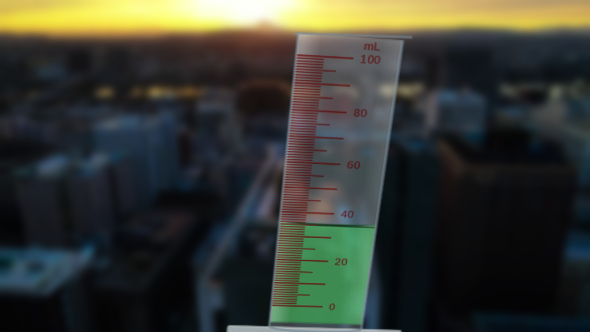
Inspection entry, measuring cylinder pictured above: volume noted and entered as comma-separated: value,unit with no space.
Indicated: 35,mL
